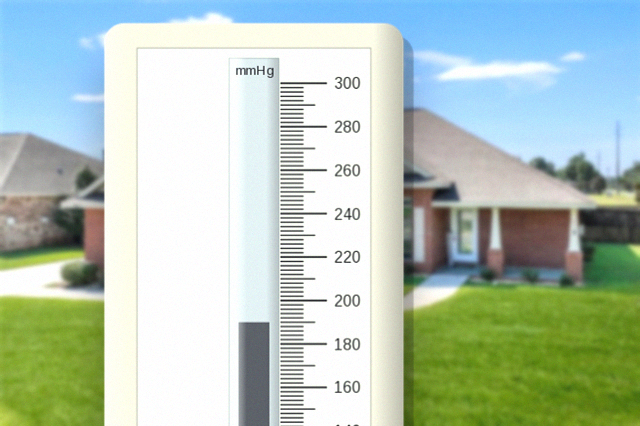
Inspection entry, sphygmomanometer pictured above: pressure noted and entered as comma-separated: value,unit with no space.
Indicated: 190,mmHg
